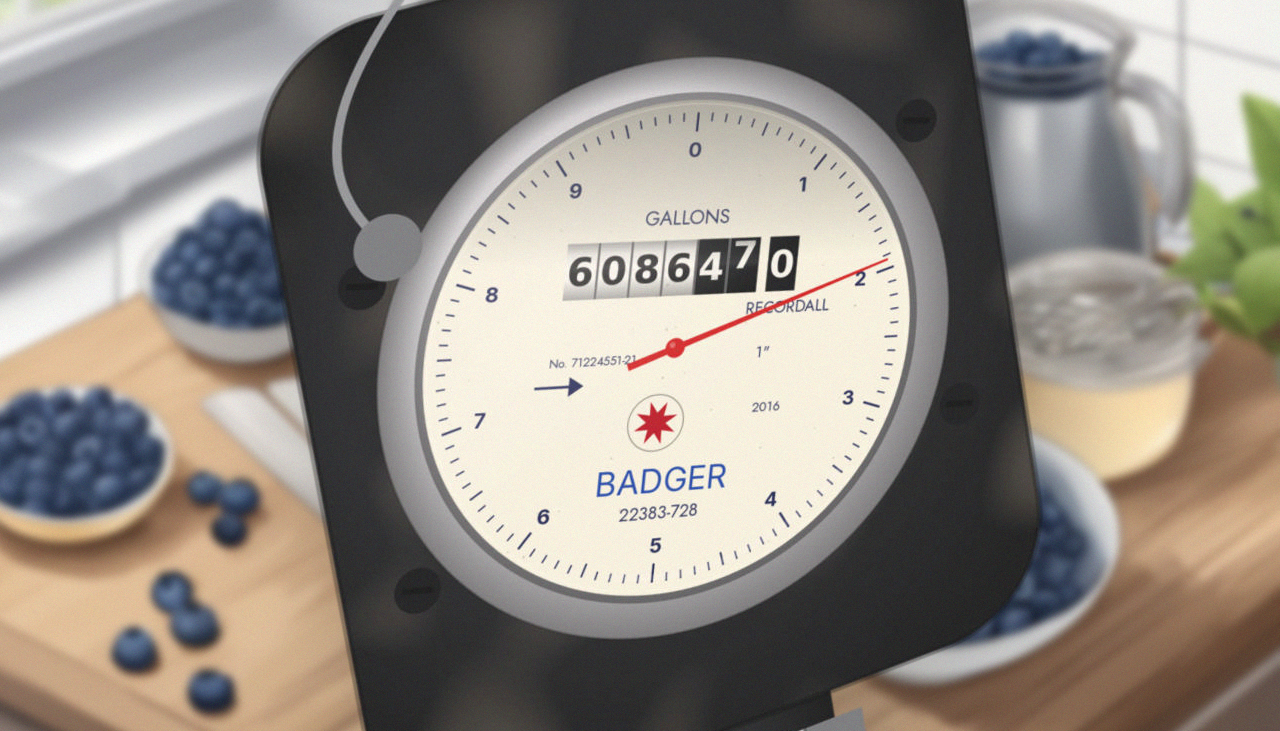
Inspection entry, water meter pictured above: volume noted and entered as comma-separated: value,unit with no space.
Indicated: 6086471.9,gal
